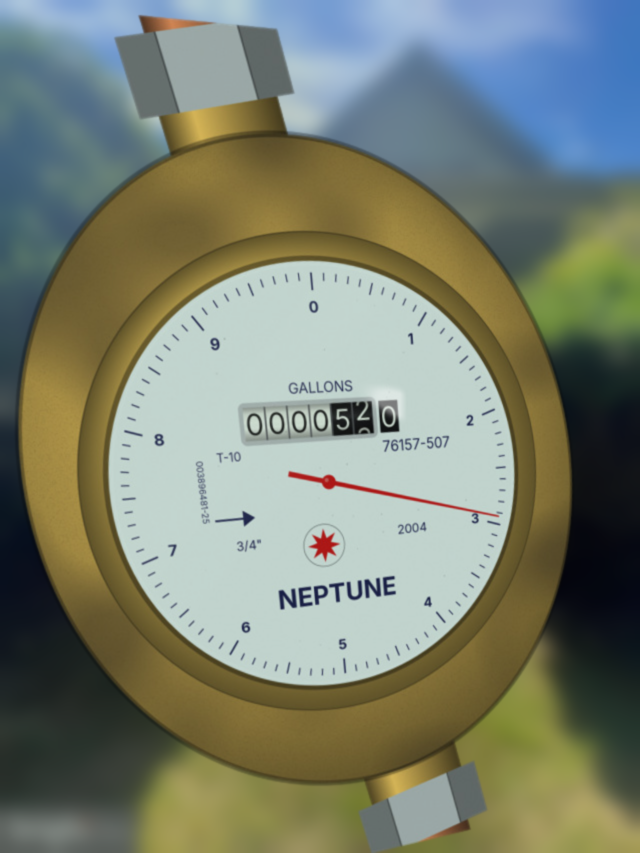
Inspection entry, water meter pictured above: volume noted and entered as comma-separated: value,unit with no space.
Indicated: 522.9,gal
